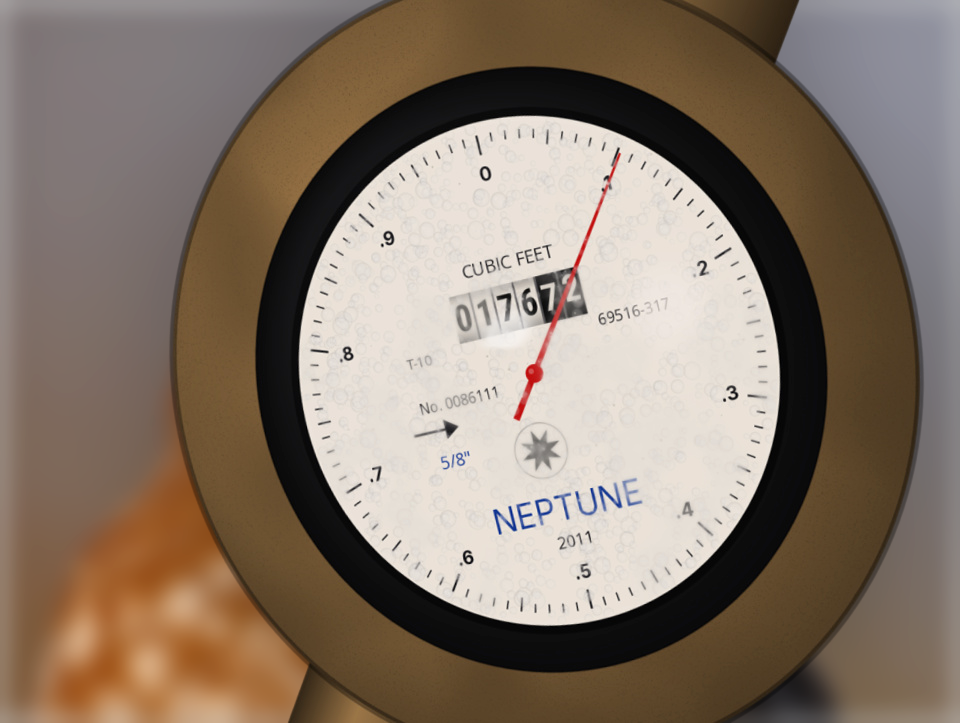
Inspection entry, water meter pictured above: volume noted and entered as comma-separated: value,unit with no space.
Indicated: 17672.10,ft³
